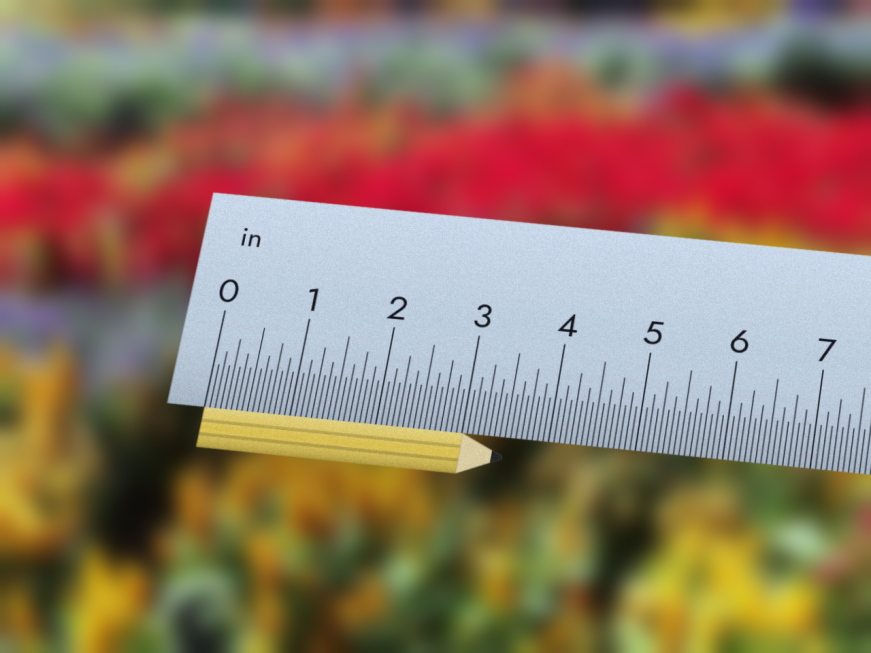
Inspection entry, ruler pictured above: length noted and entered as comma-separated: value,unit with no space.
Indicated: 3.5,in
